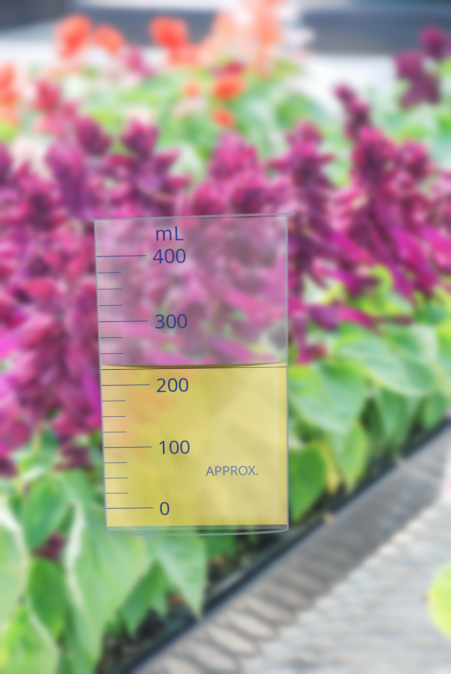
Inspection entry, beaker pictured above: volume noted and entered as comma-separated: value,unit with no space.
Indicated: 225,mL
